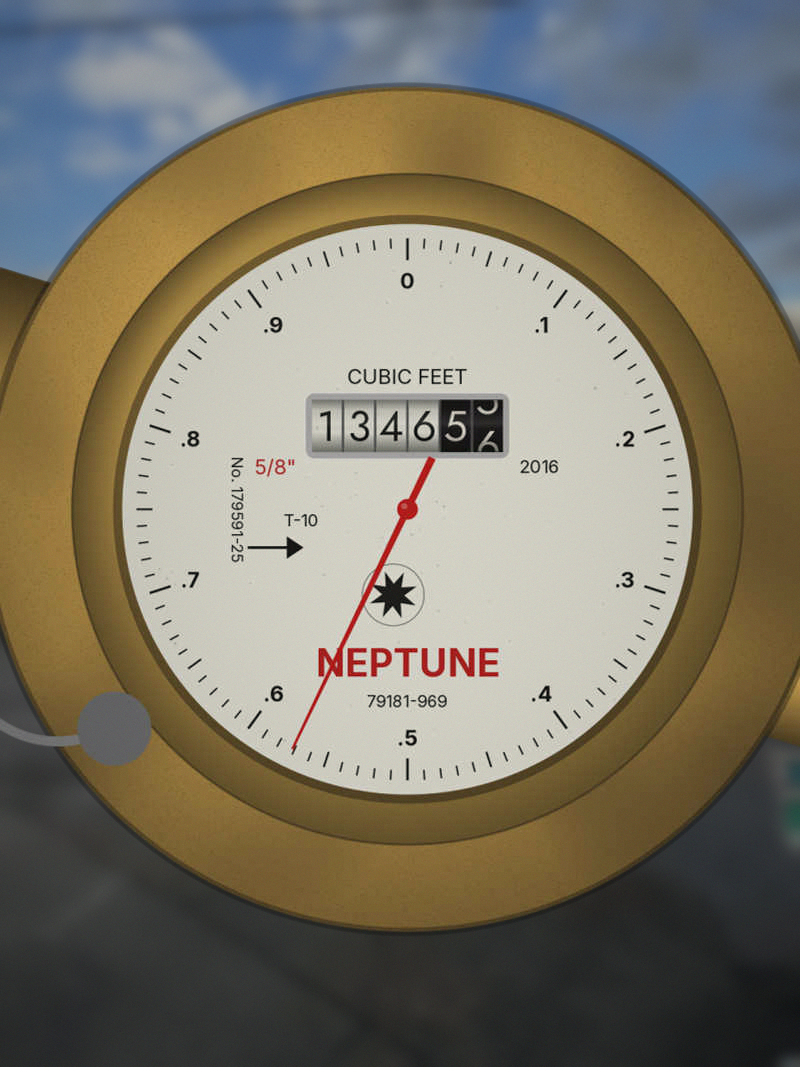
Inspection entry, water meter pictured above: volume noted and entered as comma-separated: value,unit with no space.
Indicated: 134655.57,ft³
